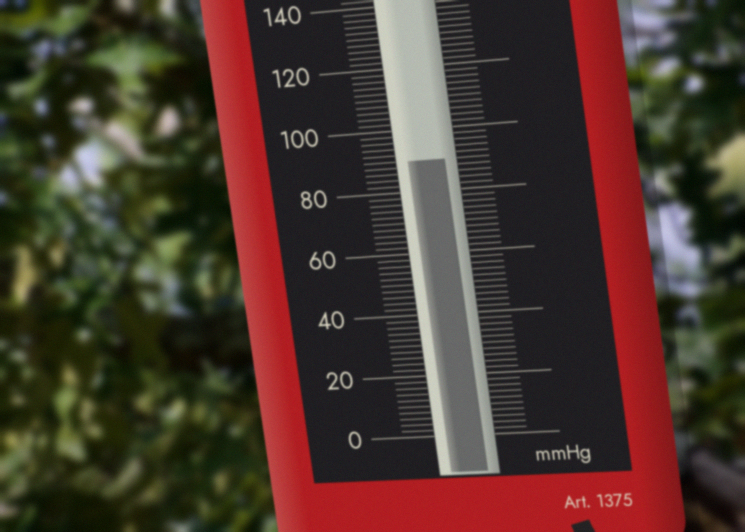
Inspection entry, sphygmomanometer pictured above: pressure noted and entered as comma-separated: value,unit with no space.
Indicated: 90,mmHg
